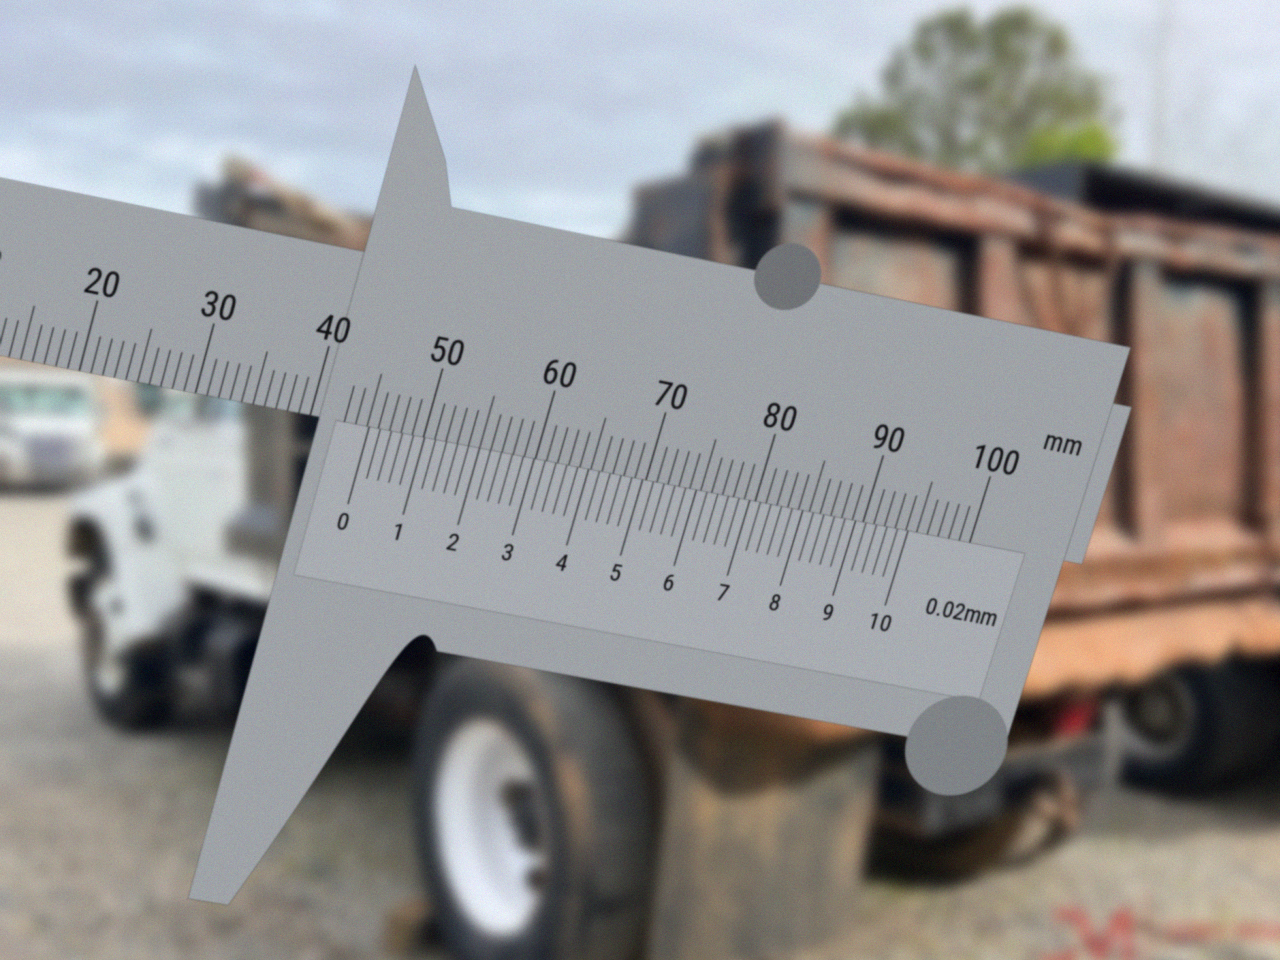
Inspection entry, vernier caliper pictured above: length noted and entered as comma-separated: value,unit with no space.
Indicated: 45.2,mm
